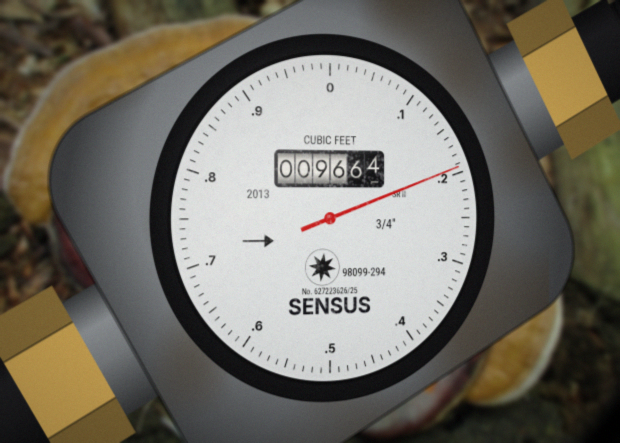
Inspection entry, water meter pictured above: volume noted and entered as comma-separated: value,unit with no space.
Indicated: 9664.19,ft³
